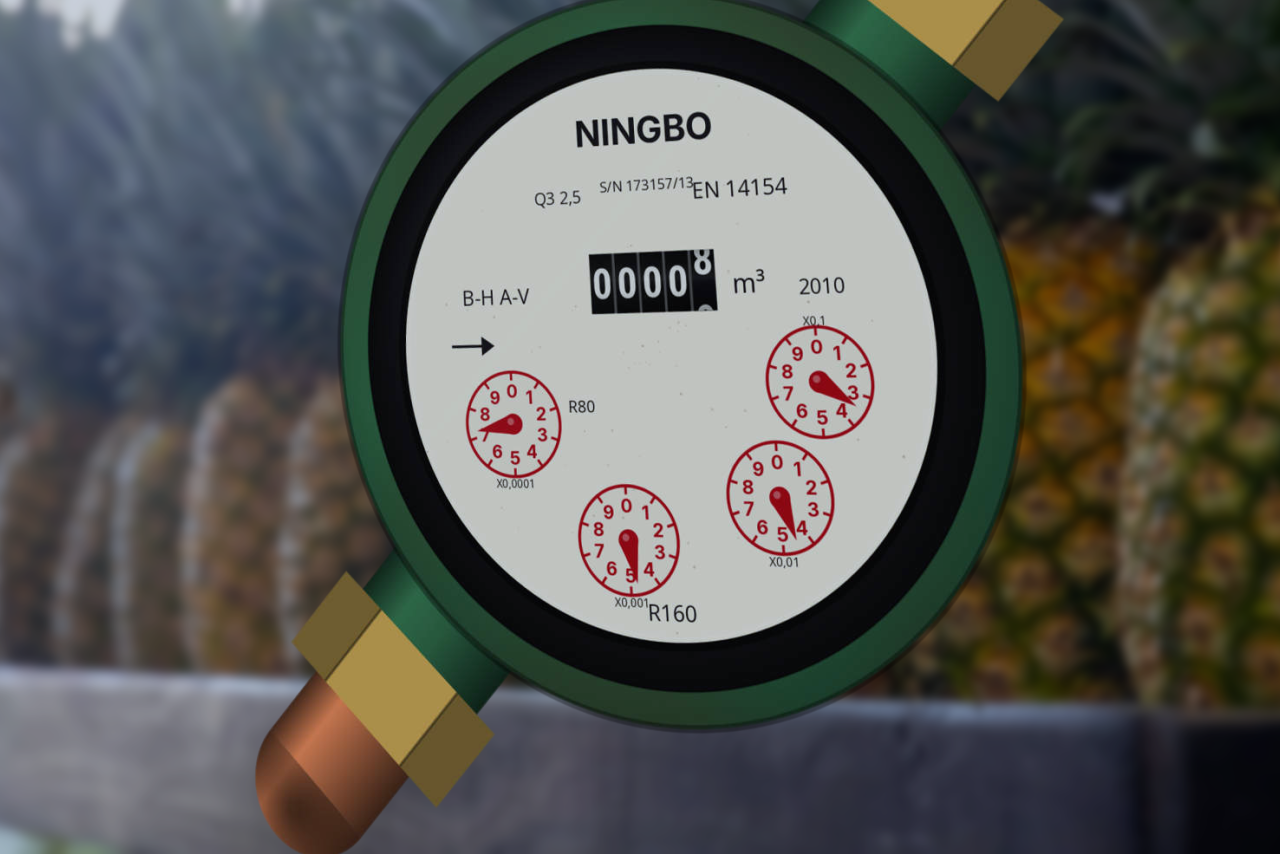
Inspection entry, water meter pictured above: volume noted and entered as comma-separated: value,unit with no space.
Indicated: 8.3447,m³
